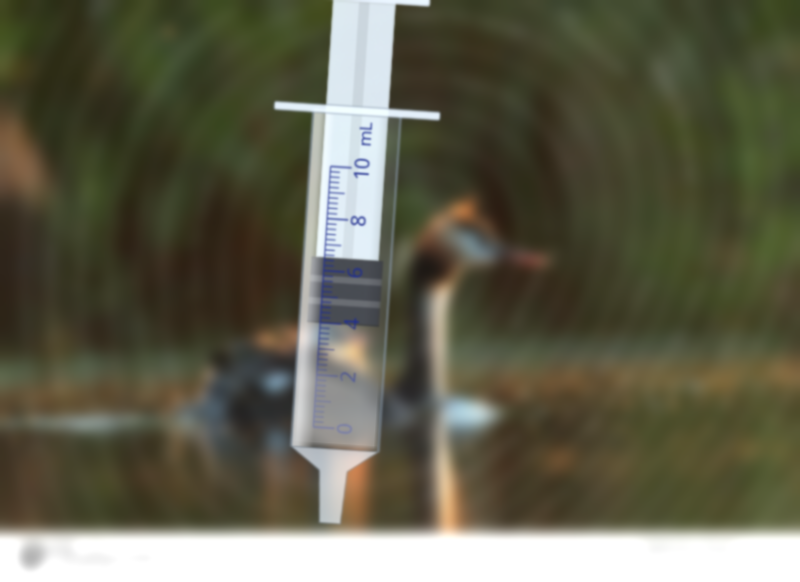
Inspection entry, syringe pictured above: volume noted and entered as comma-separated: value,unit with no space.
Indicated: 4,mL
